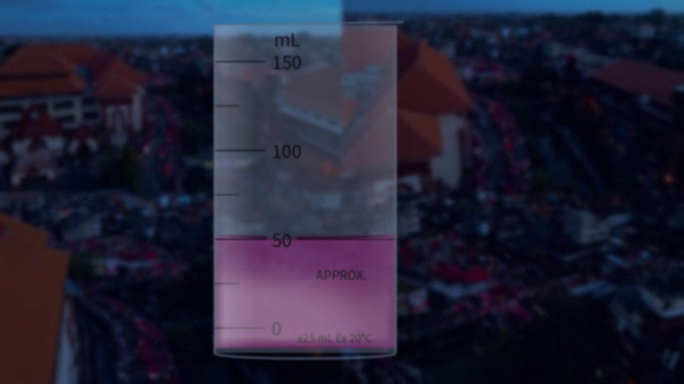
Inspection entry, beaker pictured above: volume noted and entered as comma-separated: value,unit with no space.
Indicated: 50,mL
